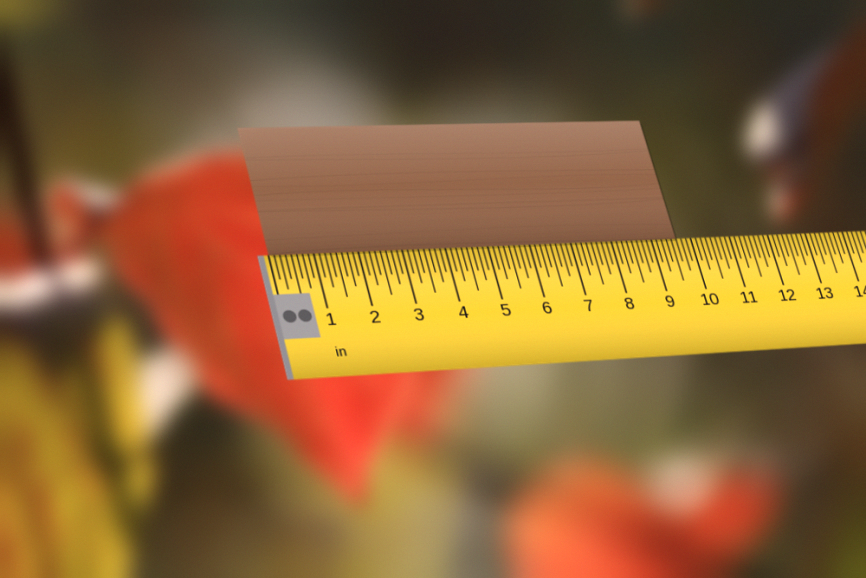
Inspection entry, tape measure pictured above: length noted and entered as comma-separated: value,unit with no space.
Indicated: 9.625,in
